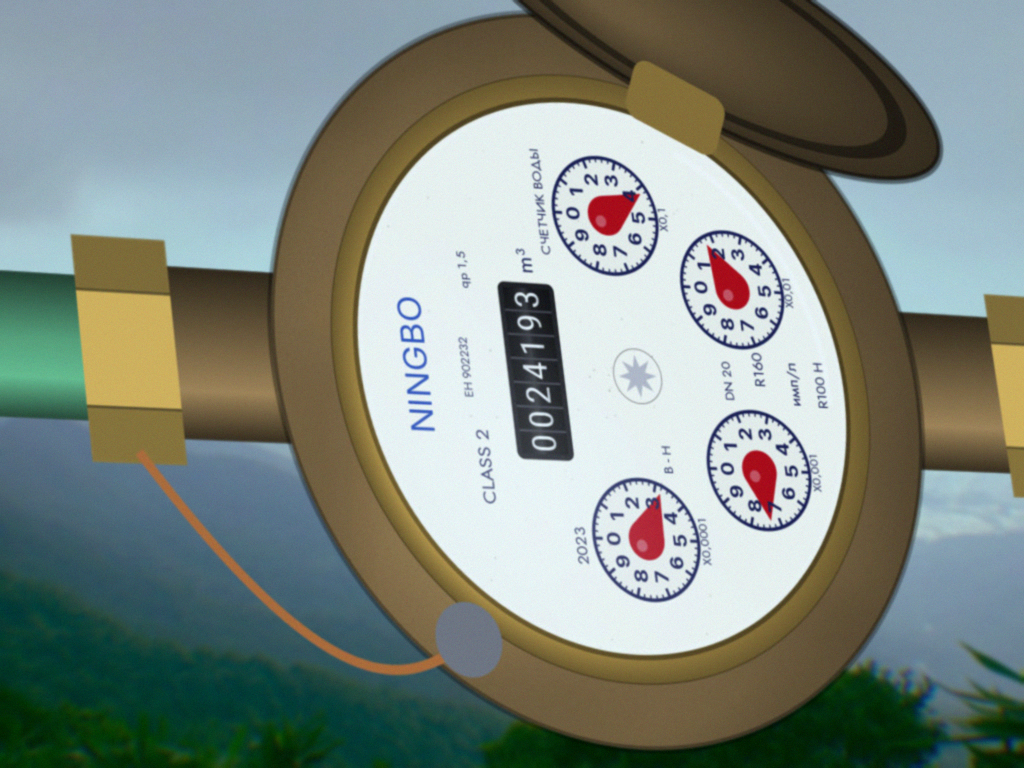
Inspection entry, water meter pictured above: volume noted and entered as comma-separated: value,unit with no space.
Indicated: 24193.4173,m³
